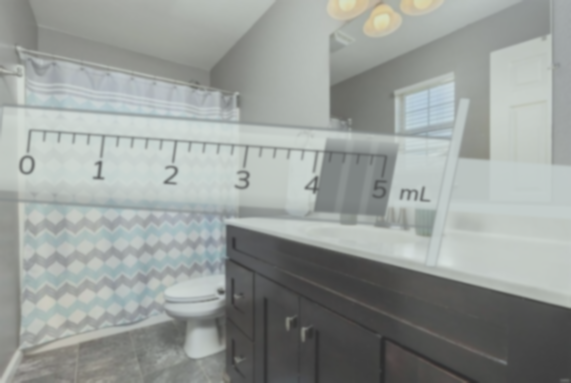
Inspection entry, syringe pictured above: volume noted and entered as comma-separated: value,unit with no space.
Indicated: 4.1,mL
